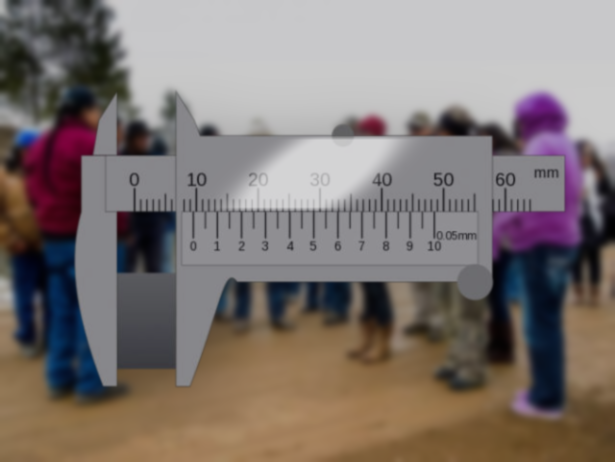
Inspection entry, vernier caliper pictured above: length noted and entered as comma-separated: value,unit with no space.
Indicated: 9.5,mm
